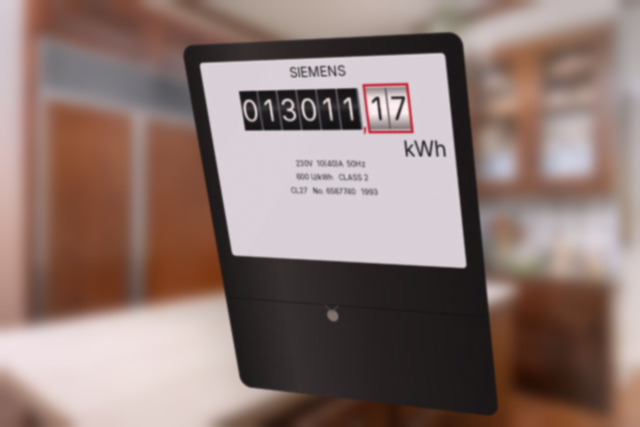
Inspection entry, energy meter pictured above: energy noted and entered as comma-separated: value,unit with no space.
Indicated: 13011.17,kWh
